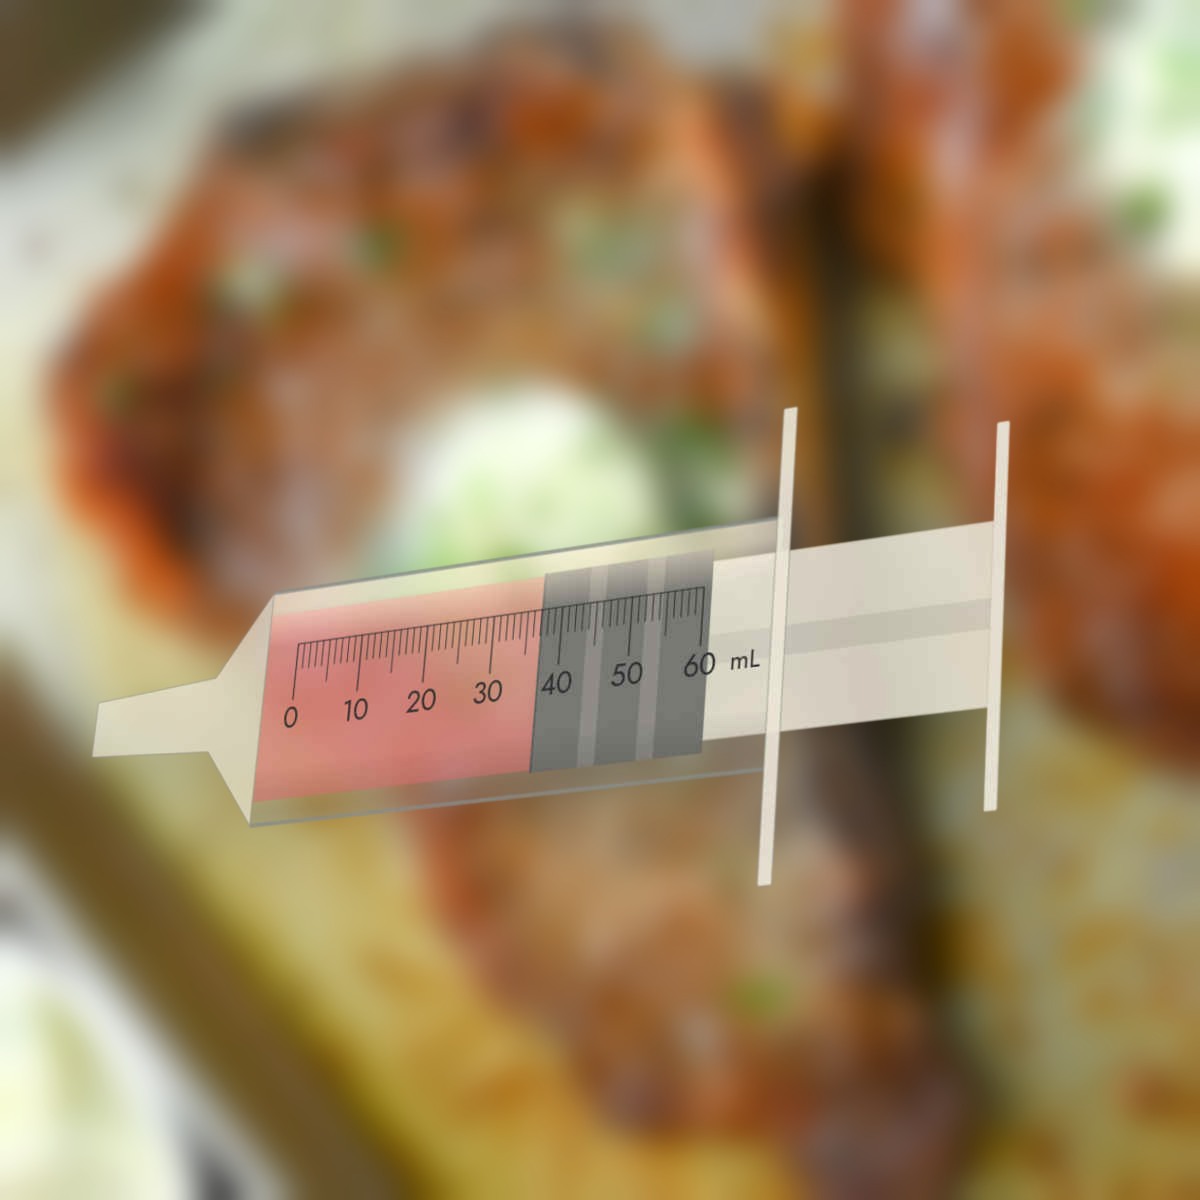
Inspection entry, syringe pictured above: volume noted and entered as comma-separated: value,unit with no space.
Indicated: 37,mL
